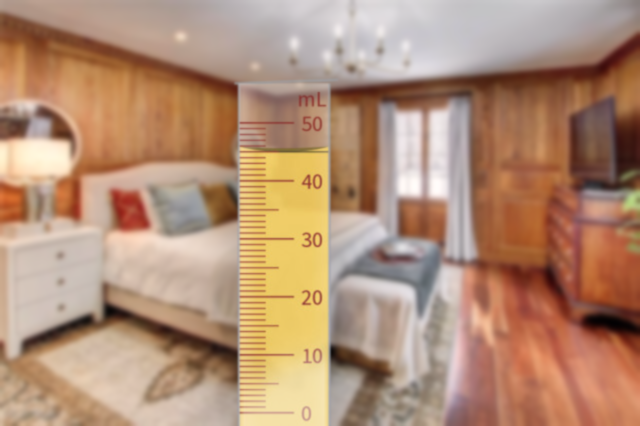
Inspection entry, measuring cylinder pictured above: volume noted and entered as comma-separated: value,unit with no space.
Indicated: 45,mL
